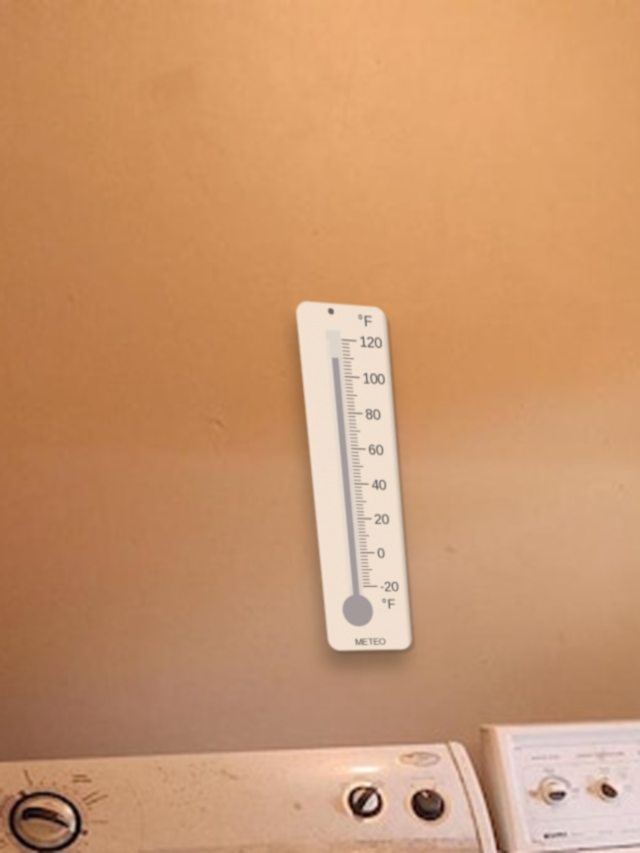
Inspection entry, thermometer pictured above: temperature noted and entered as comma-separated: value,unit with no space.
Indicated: 110,°F
